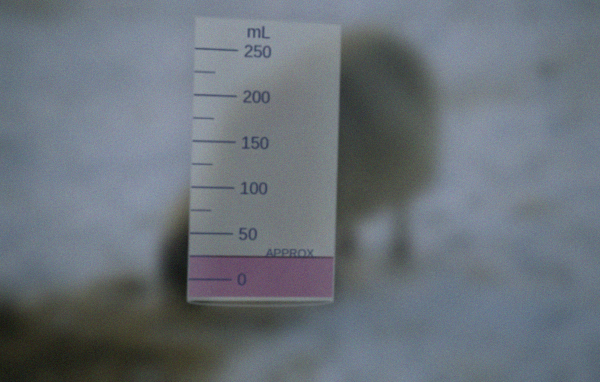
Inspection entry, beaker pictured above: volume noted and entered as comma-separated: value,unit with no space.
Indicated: 25,mL
